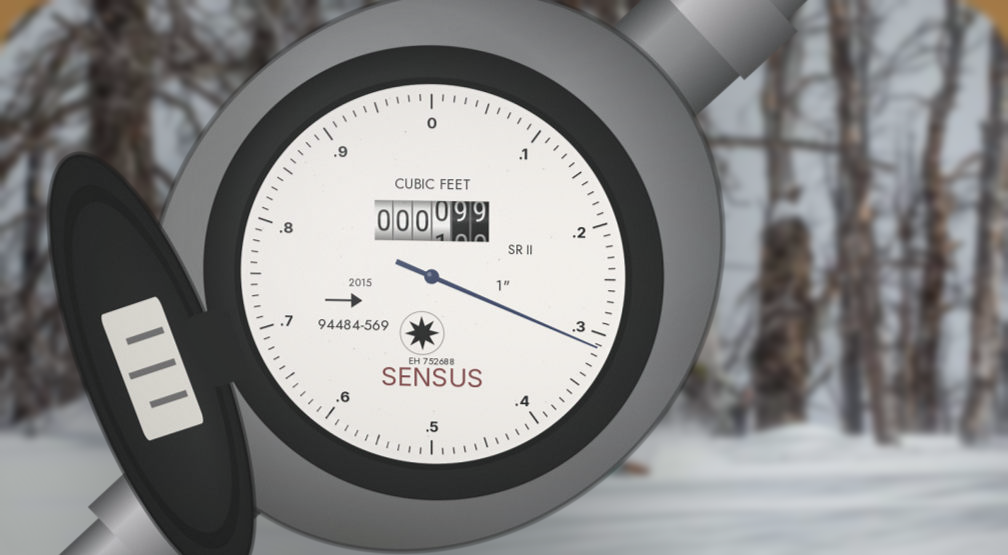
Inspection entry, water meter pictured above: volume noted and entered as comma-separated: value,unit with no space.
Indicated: 99.31,ft³
